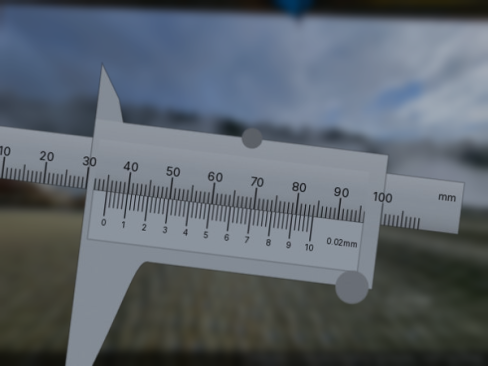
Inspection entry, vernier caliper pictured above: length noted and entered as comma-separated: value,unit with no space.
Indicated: 35.0,mm
